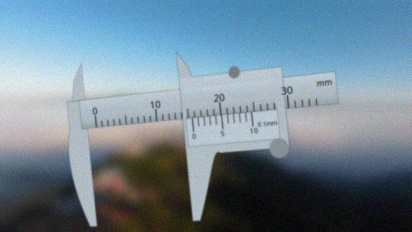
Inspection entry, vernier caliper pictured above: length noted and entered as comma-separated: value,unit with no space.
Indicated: 15.6,mm
